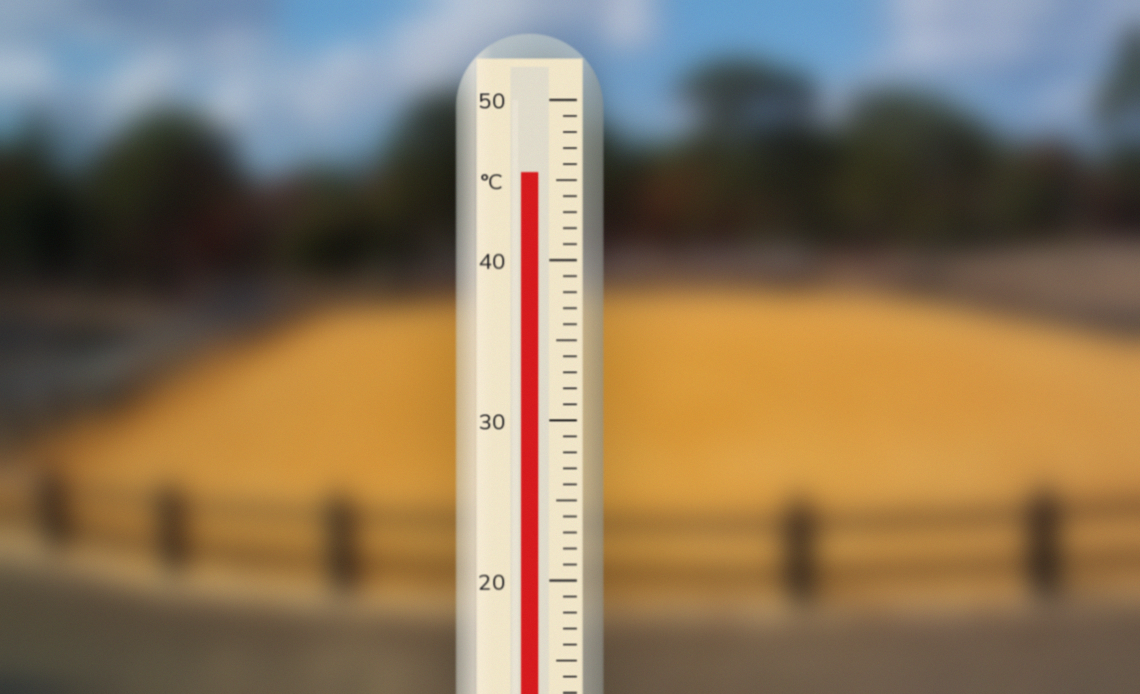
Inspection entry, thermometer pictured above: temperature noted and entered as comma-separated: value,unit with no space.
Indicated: 45.5,°C
